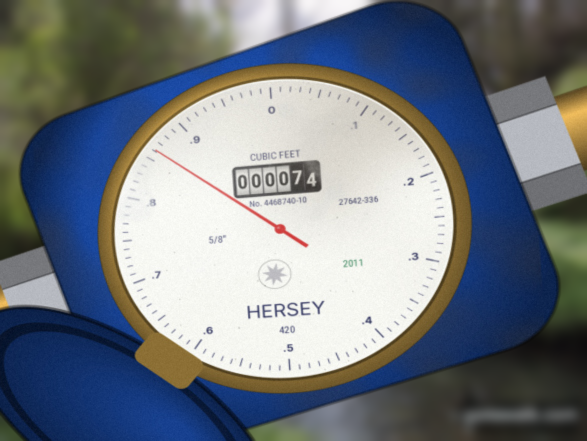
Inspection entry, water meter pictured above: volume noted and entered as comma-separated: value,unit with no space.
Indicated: 73.86,ft³
